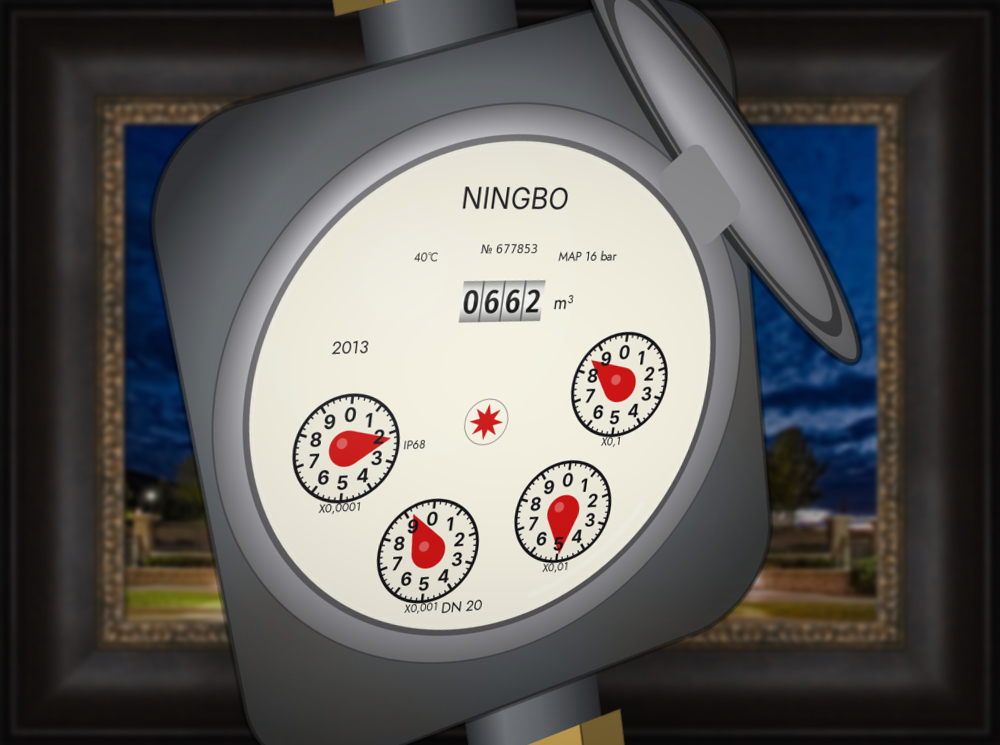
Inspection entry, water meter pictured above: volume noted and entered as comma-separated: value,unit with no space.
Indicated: 662.8492,m³
